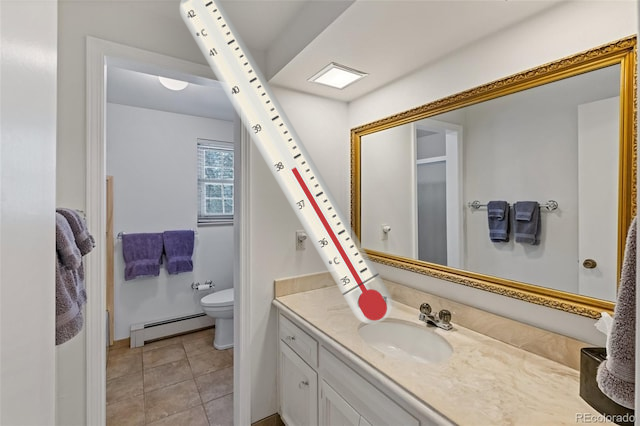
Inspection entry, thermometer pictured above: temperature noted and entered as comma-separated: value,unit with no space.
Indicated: 37.8,°C
